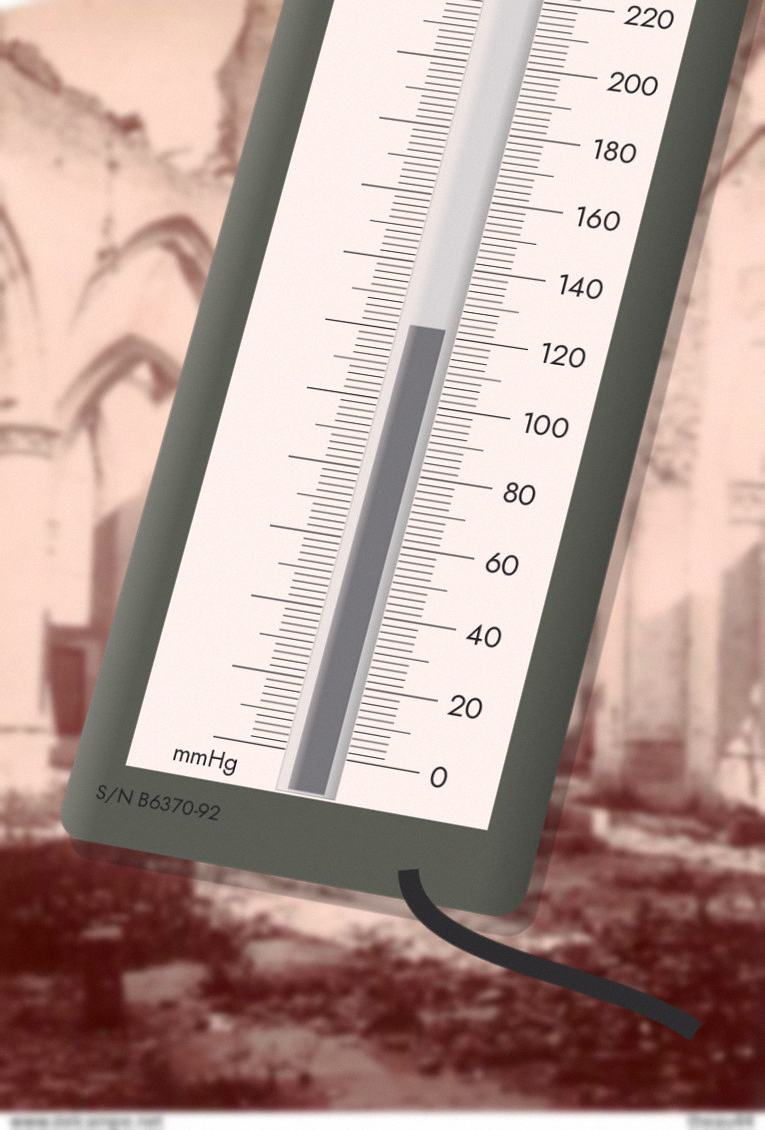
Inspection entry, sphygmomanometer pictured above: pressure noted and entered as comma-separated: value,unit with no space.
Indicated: 122,mmHg
